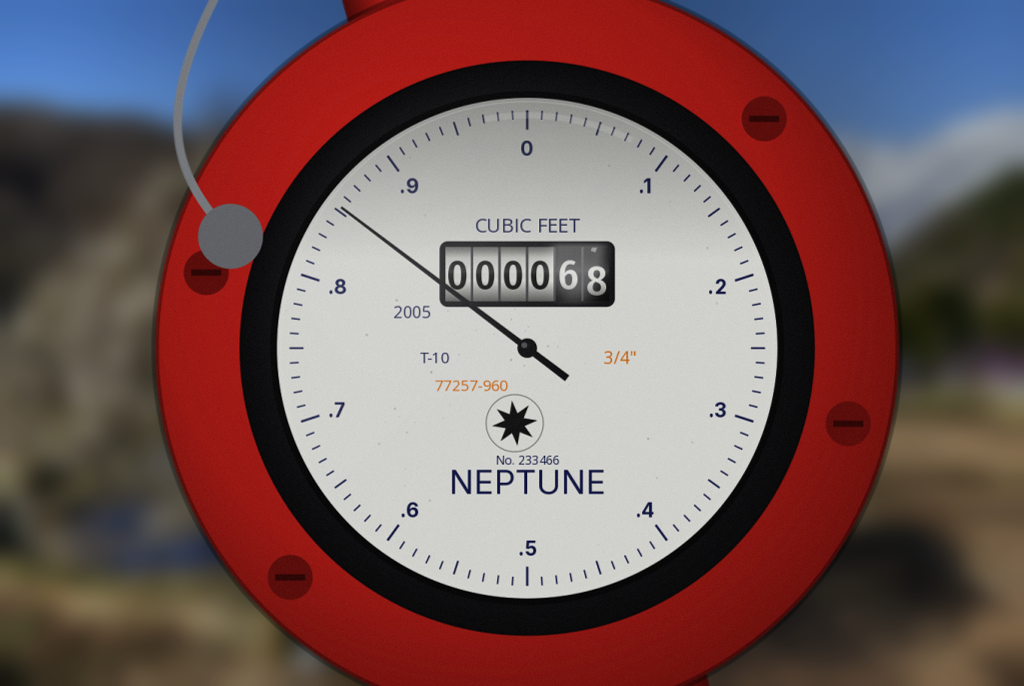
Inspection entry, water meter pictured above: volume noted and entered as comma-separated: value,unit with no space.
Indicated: 67.85,ft³
